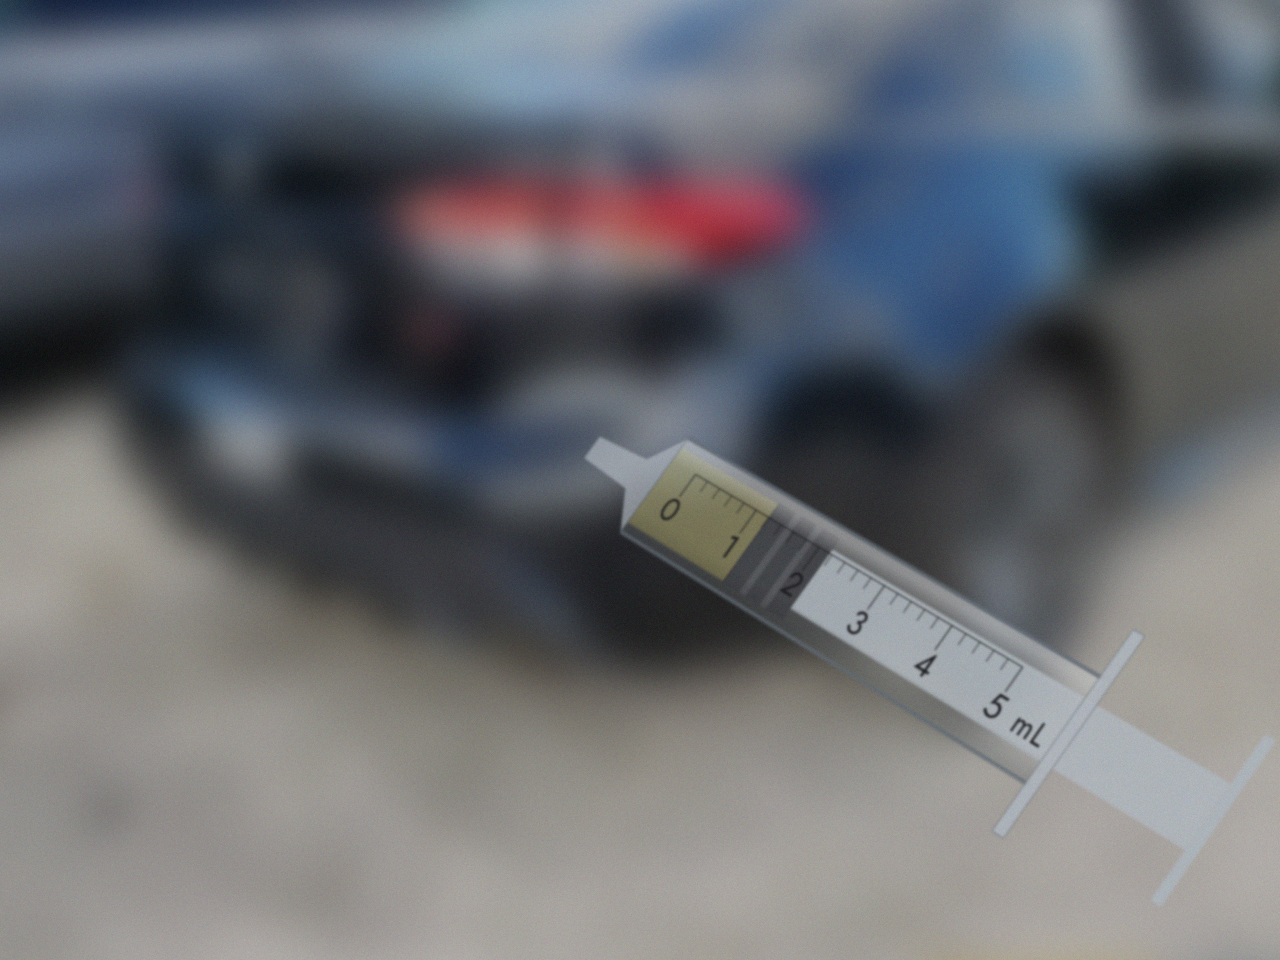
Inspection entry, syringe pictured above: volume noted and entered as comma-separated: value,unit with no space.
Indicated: 1.2,mL
